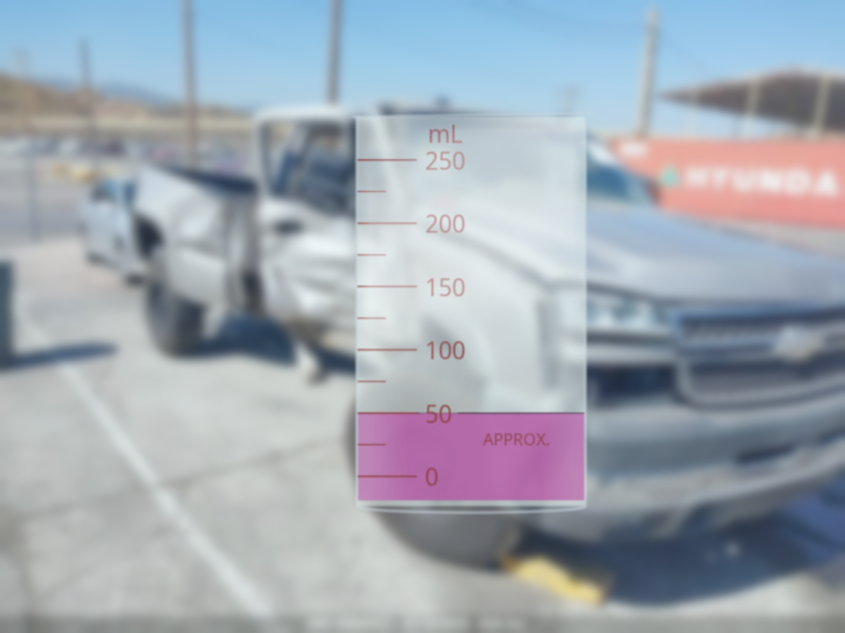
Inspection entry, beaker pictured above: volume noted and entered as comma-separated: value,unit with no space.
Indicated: 50,mL
